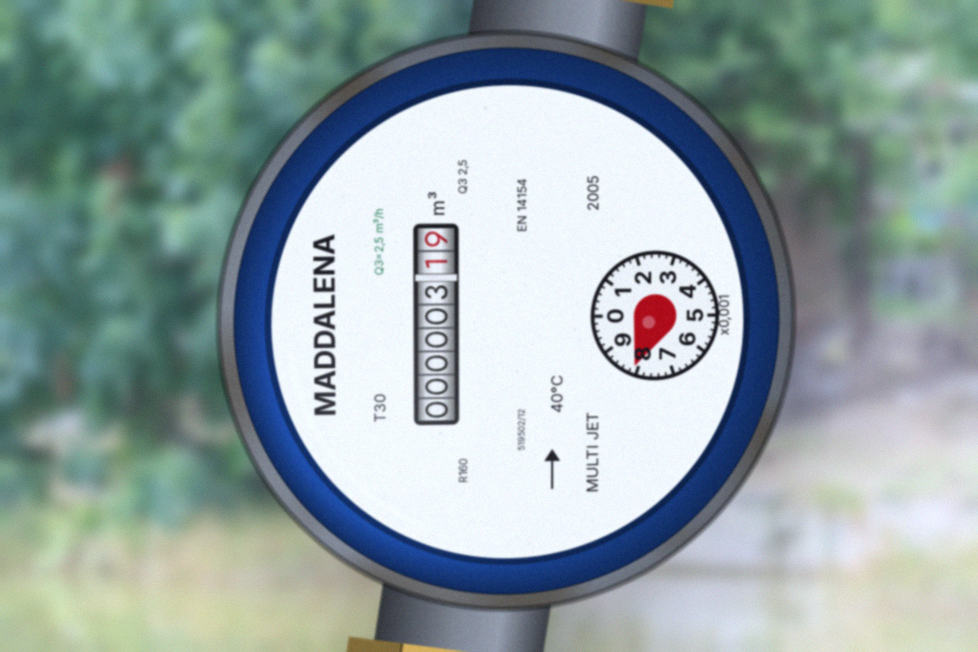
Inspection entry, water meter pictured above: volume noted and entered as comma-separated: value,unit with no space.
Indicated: 3.198,m³
